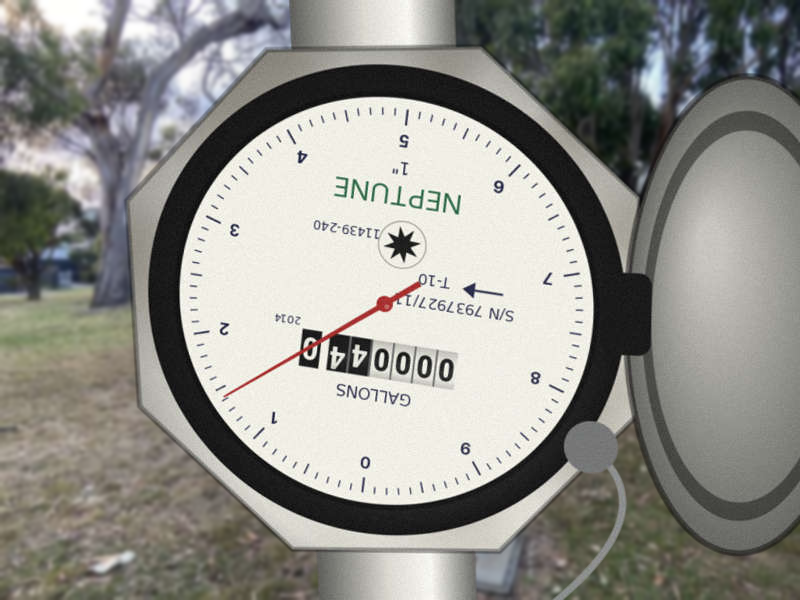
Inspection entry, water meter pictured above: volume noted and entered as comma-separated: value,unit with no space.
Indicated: 441.4,gal
